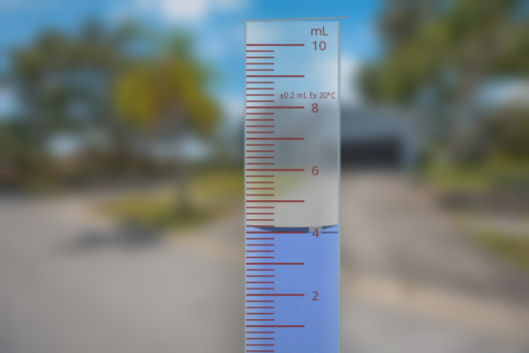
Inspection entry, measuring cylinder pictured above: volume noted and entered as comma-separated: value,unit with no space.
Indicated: 4,mL
